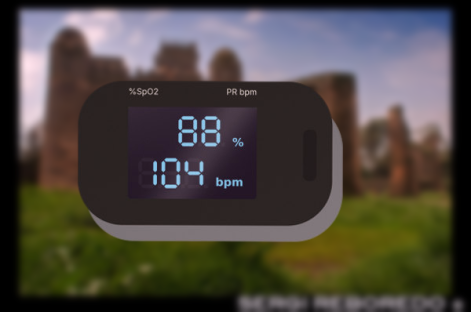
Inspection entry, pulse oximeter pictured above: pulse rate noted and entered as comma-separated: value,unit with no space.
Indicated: 104,bpm
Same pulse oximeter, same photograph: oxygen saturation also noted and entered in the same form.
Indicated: 88,%
